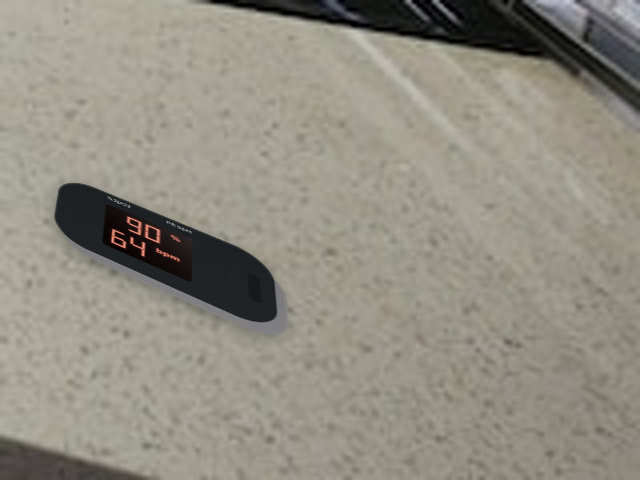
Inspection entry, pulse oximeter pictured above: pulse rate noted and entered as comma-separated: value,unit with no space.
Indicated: 64,bpm
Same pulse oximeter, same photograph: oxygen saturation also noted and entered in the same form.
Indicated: 90,%
